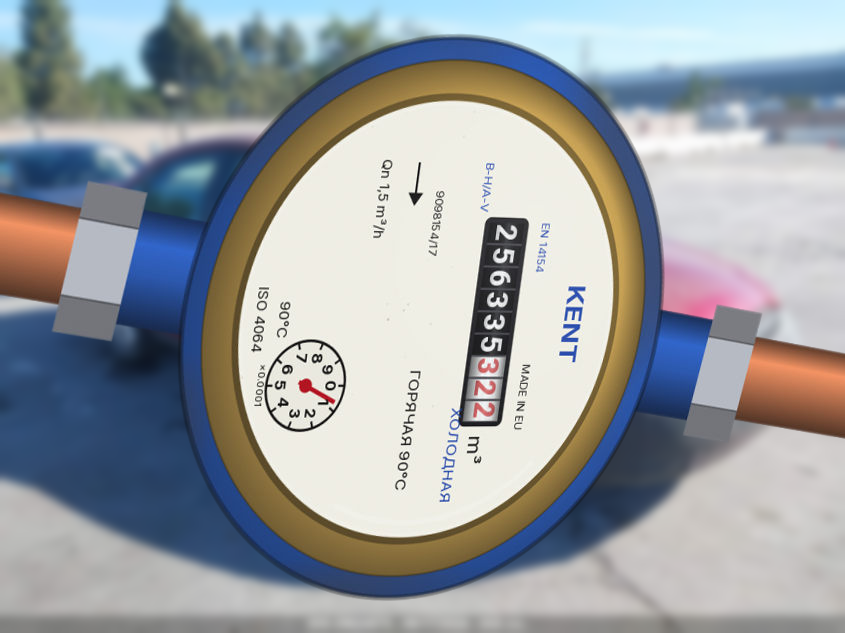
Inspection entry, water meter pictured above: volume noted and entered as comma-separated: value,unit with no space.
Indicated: 256335.3220,m³
